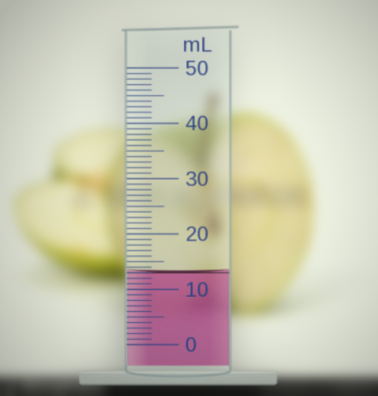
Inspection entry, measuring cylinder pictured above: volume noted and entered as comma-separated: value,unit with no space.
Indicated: 13,mL
